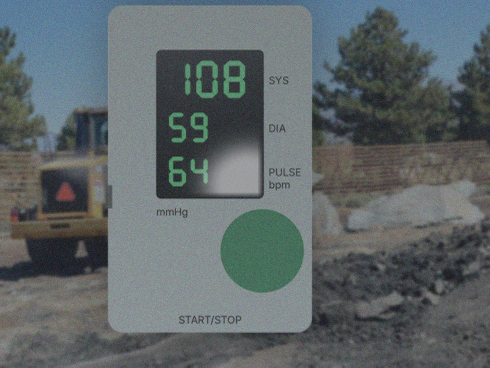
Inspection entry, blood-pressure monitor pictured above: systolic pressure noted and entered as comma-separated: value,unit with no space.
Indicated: 108,mmHg
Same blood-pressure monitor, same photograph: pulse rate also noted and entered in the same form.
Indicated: 64,bpm
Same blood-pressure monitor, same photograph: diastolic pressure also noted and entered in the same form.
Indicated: 59,mmHg
